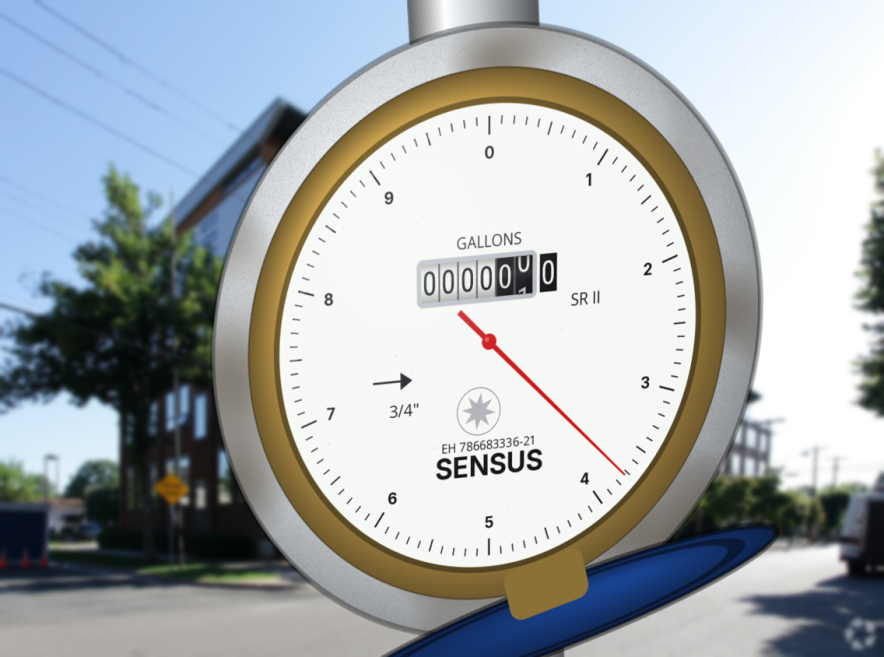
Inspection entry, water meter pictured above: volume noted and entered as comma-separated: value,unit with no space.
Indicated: 3.7,gal
